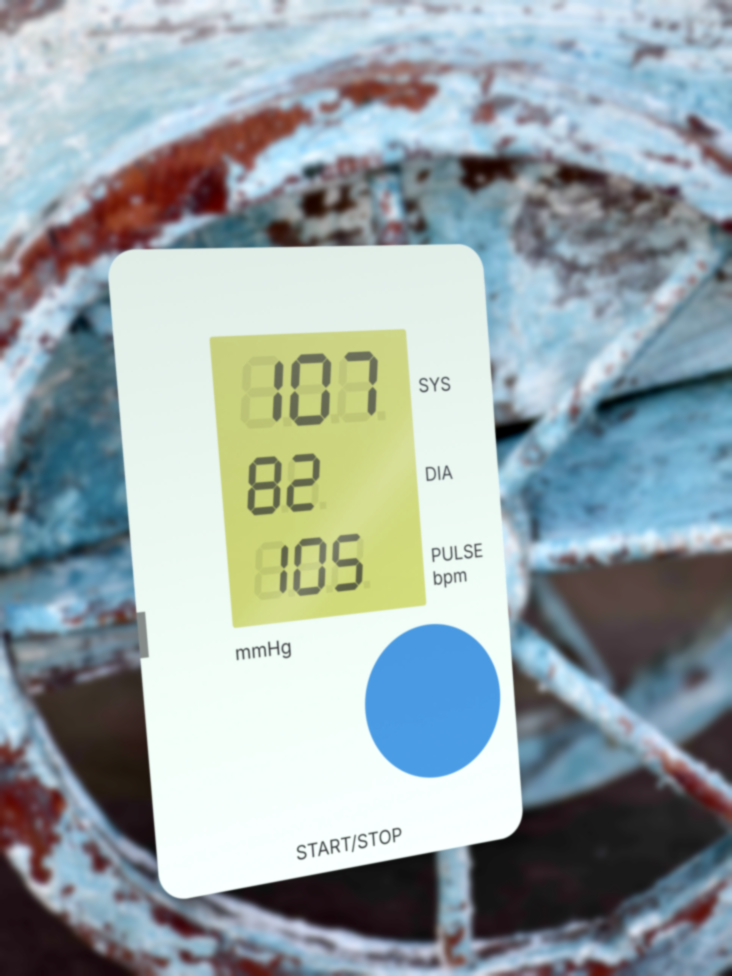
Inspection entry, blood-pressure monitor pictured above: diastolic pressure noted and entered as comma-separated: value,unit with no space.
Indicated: 82,mmHg
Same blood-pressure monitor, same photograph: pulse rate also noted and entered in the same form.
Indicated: 105,bpm
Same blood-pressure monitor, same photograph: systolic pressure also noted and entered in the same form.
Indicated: 107,mmHg
